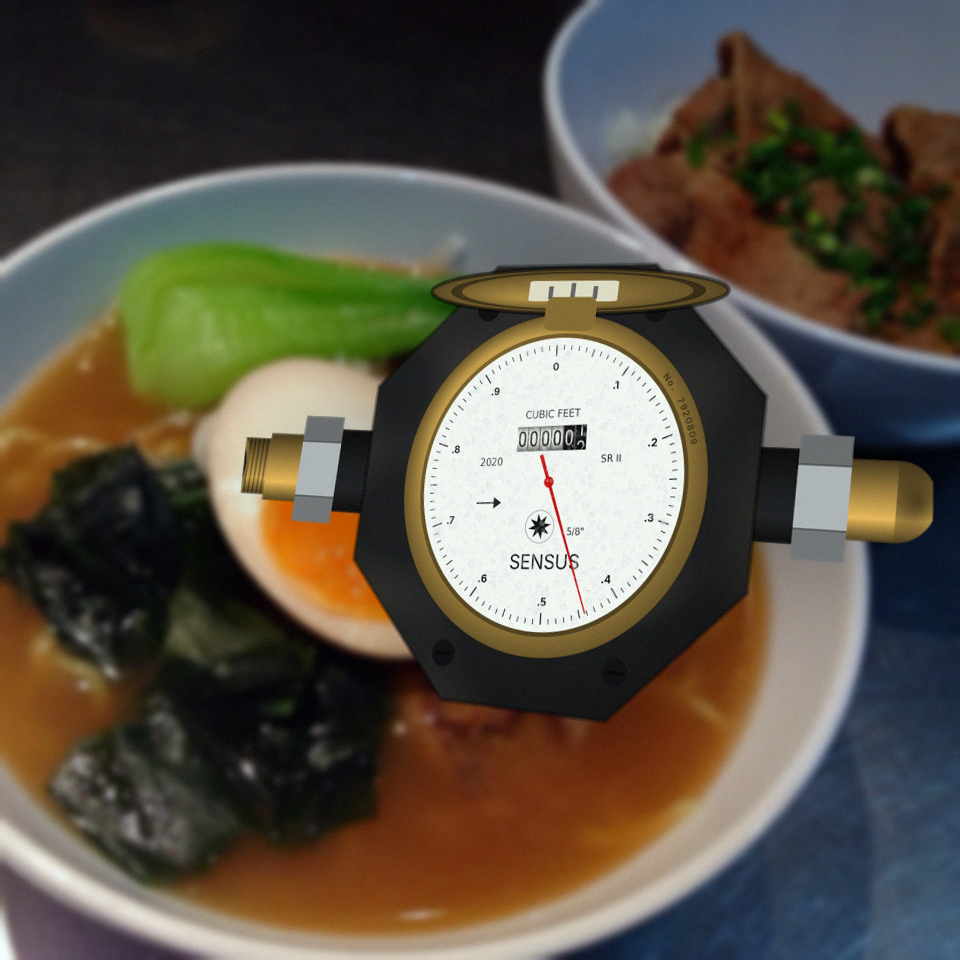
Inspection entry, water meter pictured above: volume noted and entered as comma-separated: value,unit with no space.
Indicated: 1.44,ft³
